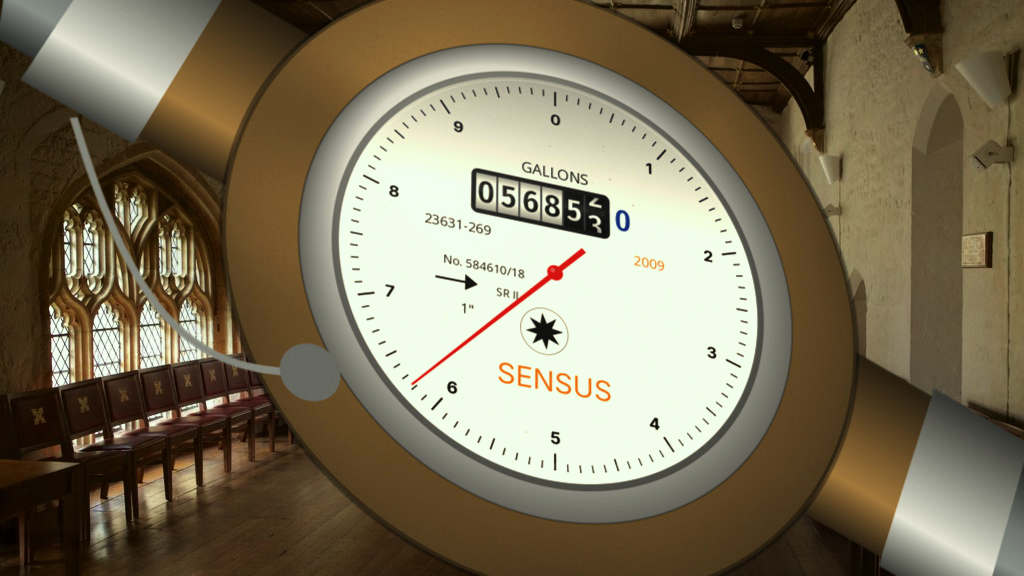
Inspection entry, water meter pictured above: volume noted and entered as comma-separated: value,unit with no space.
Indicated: 568526.2,gal
